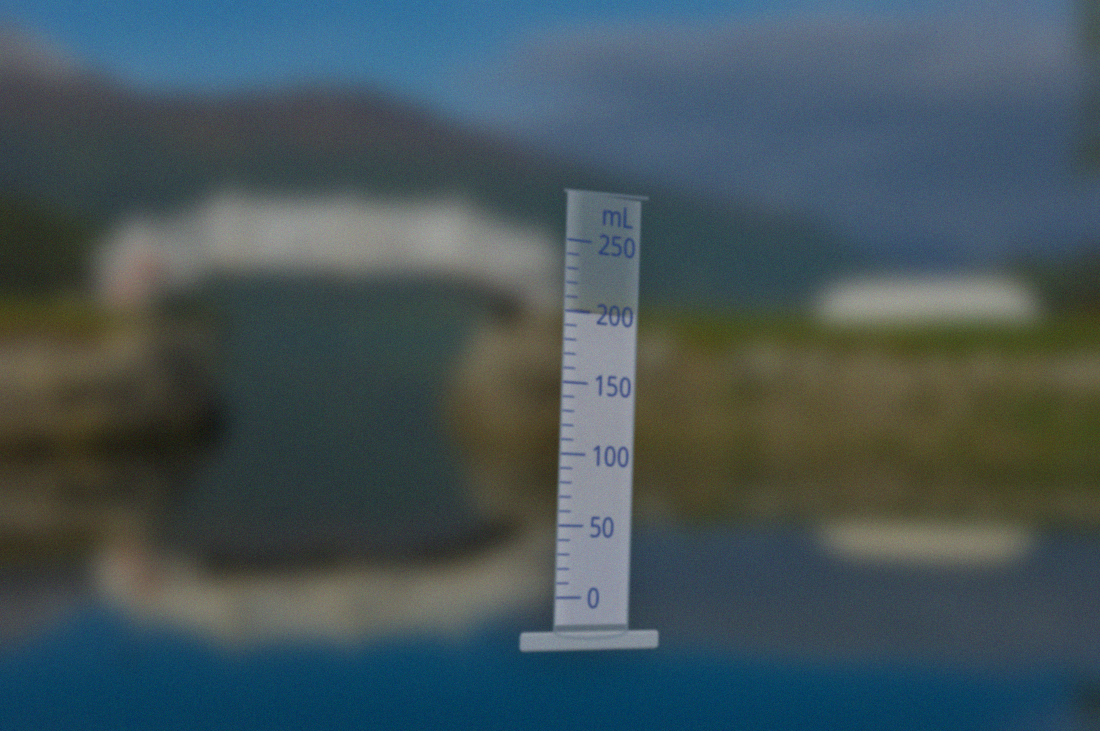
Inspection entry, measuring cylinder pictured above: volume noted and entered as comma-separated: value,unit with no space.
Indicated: 200,mL
